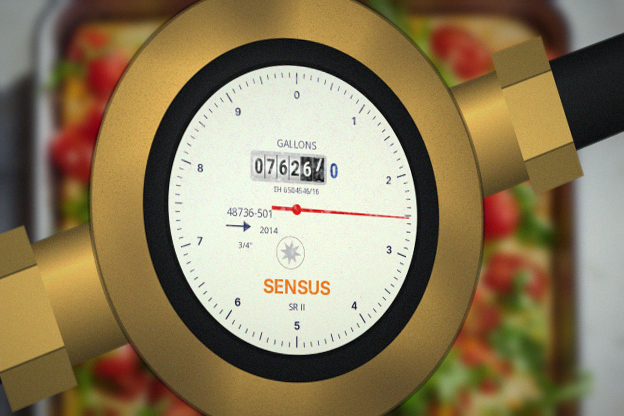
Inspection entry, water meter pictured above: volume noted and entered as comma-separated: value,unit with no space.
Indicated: 762672.5,gal
